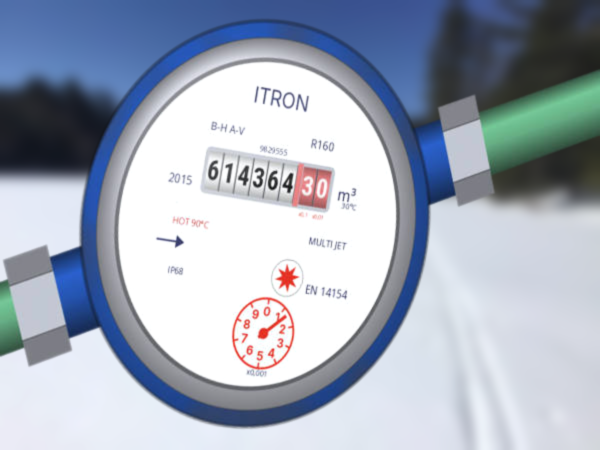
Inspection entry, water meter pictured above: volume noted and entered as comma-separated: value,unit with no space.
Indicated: 614364.301,m³
